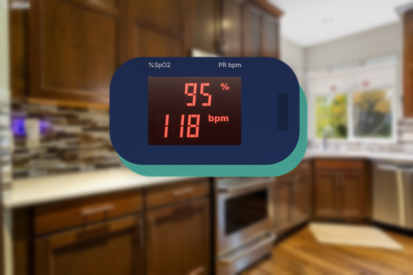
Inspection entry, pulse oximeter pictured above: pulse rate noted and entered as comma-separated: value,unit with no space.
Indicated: 118,bpm
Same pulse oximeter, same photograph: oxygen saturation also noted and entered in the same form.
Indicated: 95,%
